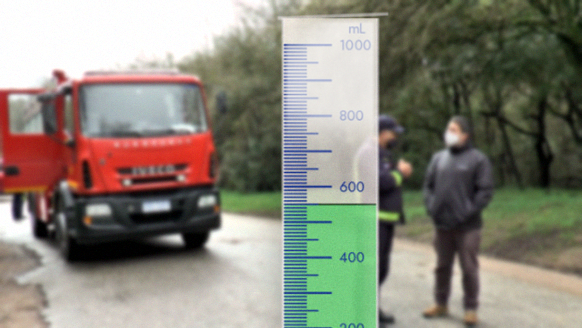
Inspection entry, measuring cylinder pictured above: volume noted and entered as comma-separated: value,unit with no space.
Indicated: 550,mL
